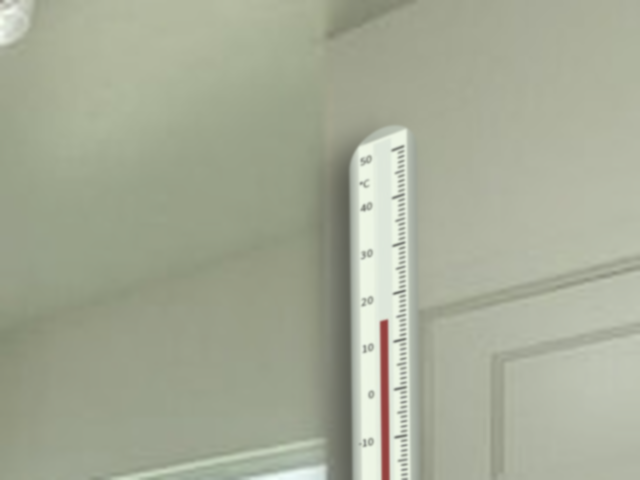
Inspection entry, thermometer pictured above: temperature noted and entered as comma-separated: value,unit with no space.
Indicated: 15,°C
